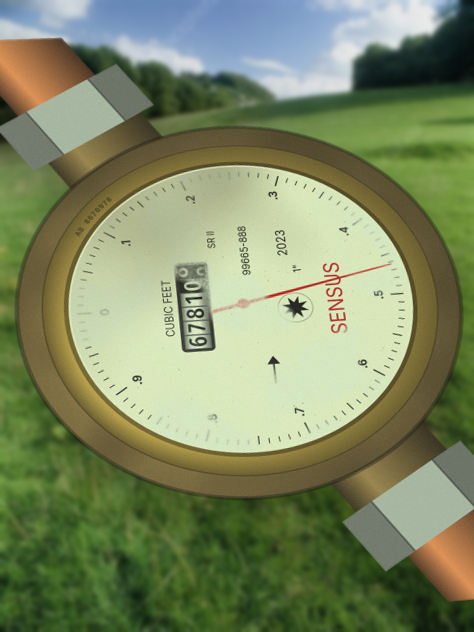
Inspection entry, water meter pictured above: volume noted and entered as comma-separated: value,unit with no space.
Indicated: 678108.46,ft³
